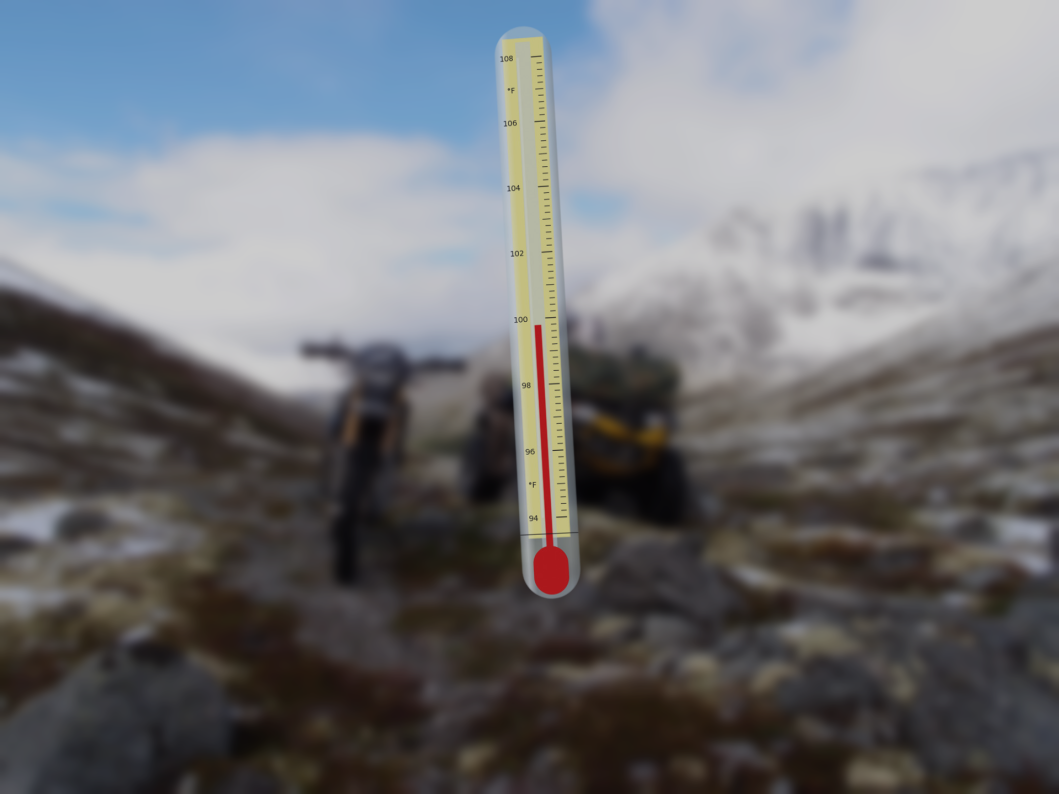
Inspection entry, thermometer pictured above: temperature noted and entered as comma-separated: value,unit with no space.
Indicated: 99.8,°F
